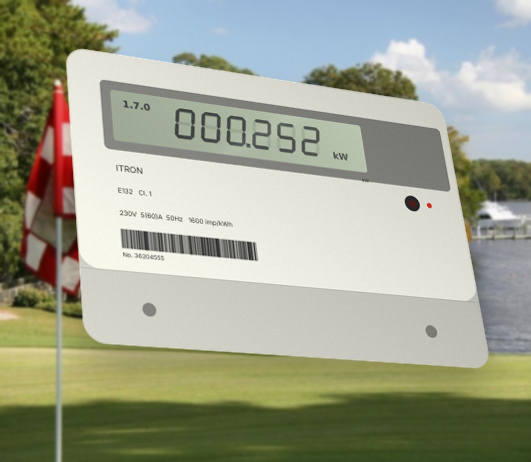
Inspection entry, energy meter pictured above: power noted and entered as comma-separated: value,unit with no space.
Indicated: 0.252,kW
